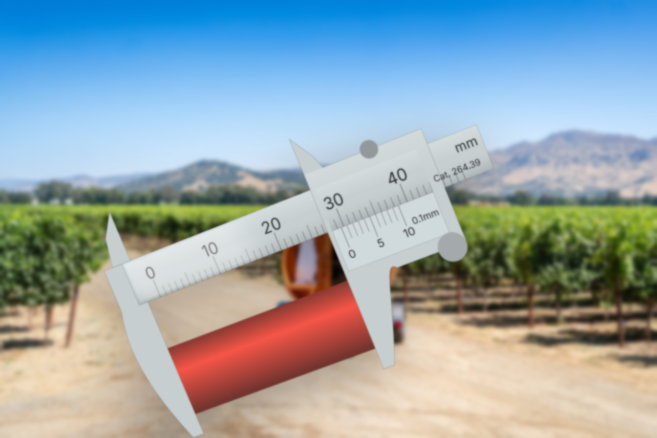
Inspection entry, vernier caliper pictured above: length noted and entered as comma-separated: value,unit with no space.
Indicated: 29.6,mm
